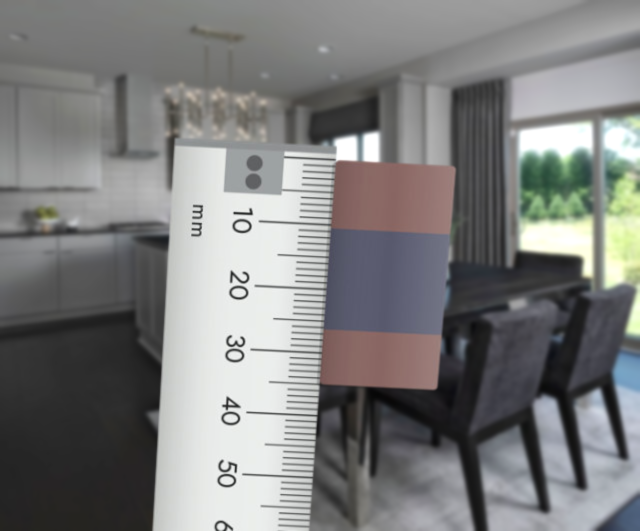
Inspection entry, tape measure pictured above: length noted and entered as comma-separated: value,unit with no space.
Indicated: 35,mm
